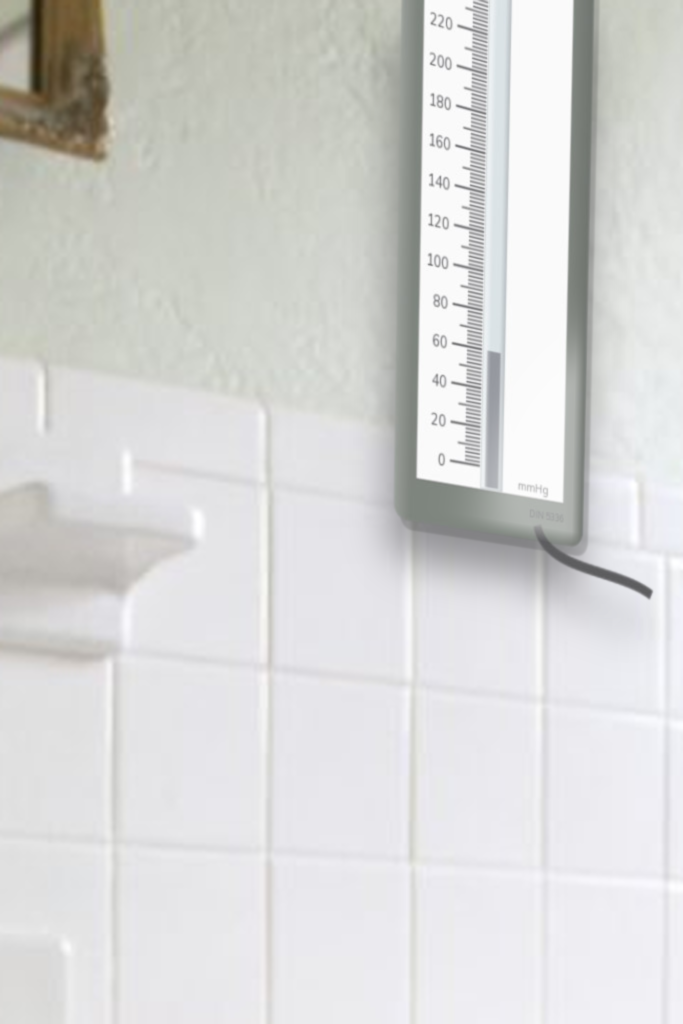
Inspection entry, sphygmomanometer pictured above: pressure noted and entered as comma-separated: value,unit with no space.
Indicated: 60,mmHg
